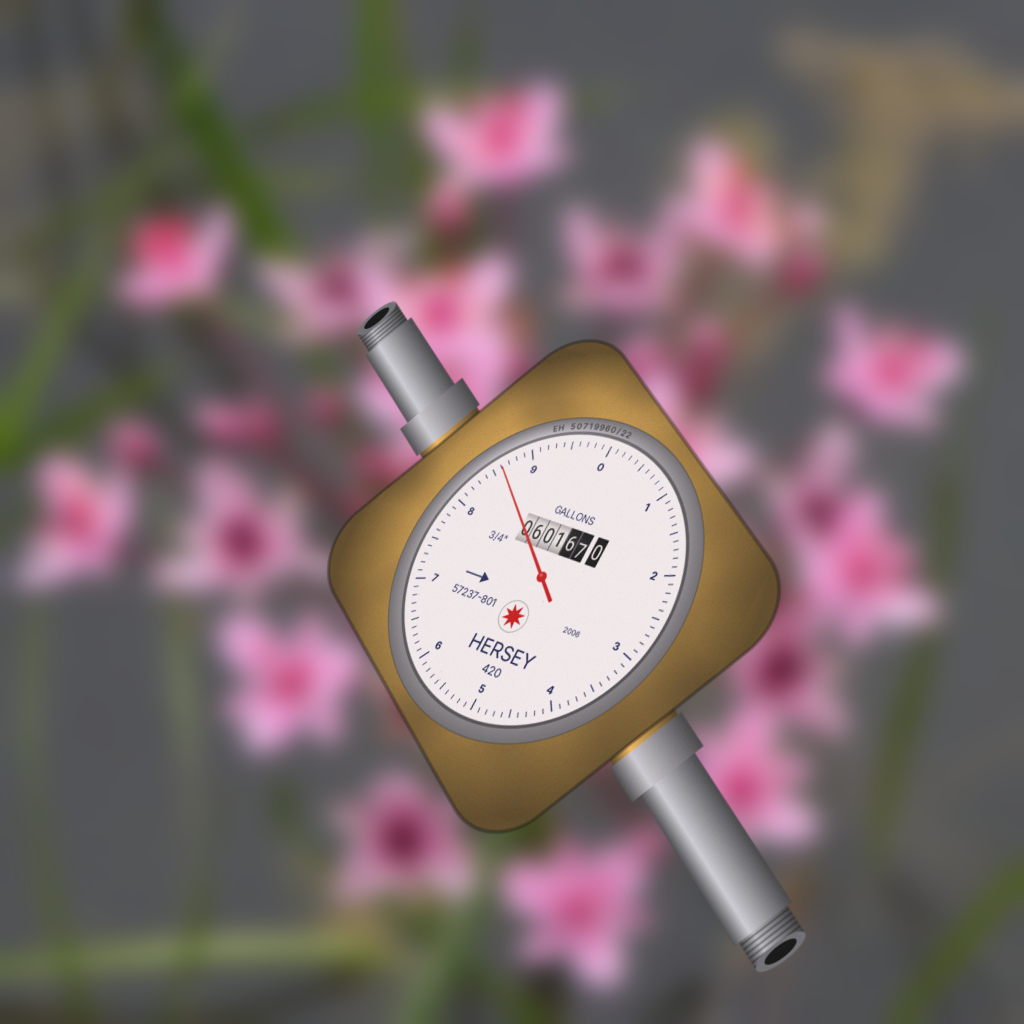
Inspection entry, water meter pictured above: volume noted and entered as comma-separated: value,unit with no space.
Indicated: 601668.6,gal
